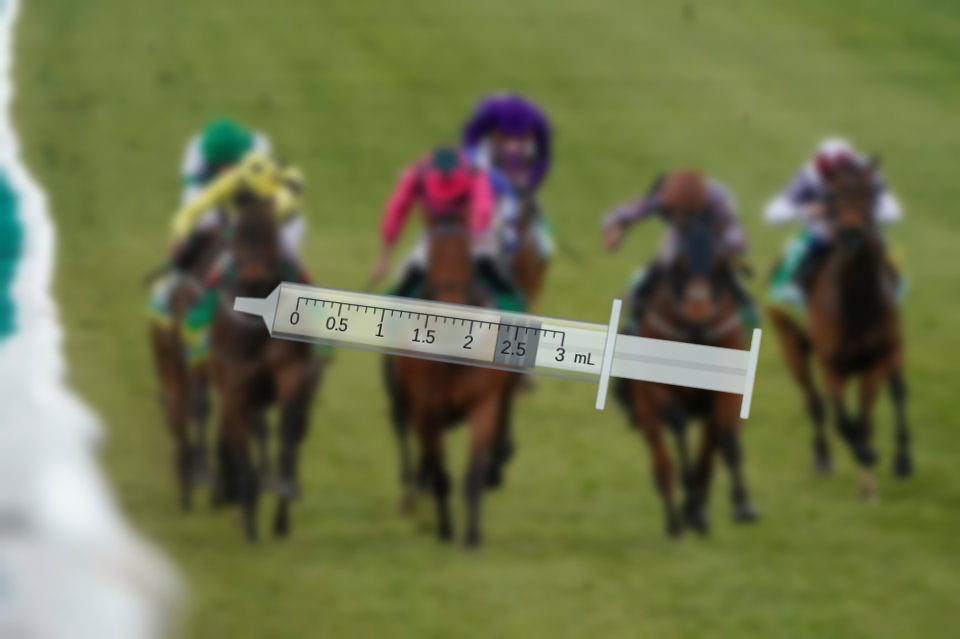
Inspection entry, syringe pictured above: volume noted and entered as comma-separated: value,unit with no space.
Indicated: 2.3,mL
